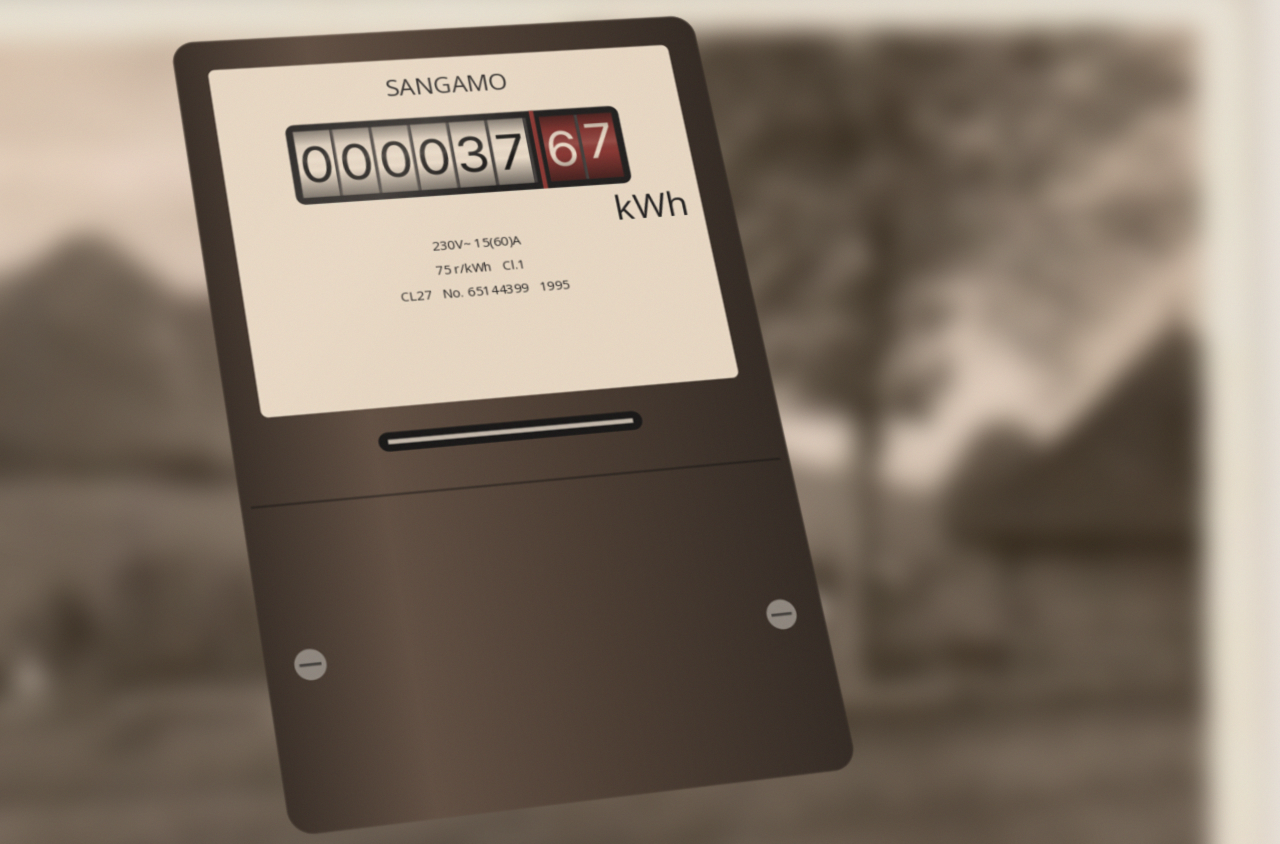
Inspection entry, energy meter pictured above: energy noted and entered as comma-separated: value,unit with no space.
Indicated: 37.67,kWh
